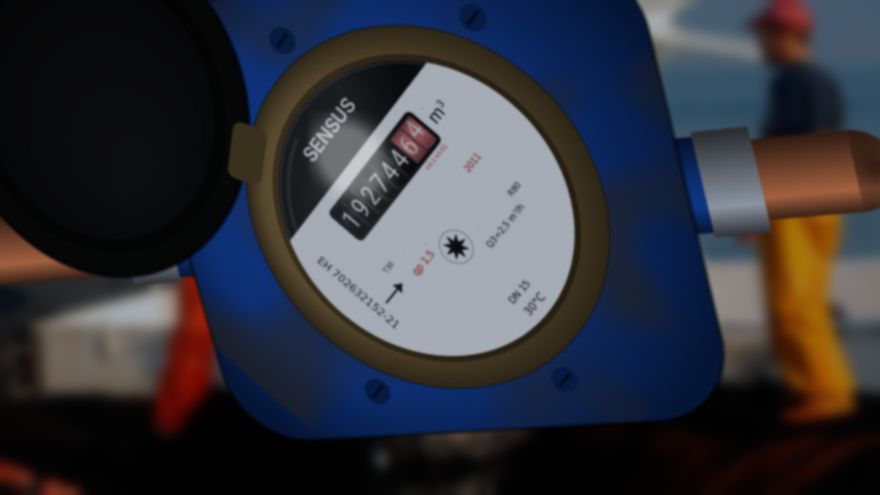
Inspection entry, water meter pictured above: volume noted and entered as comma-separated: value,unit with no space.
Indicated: 192744.64,m³
